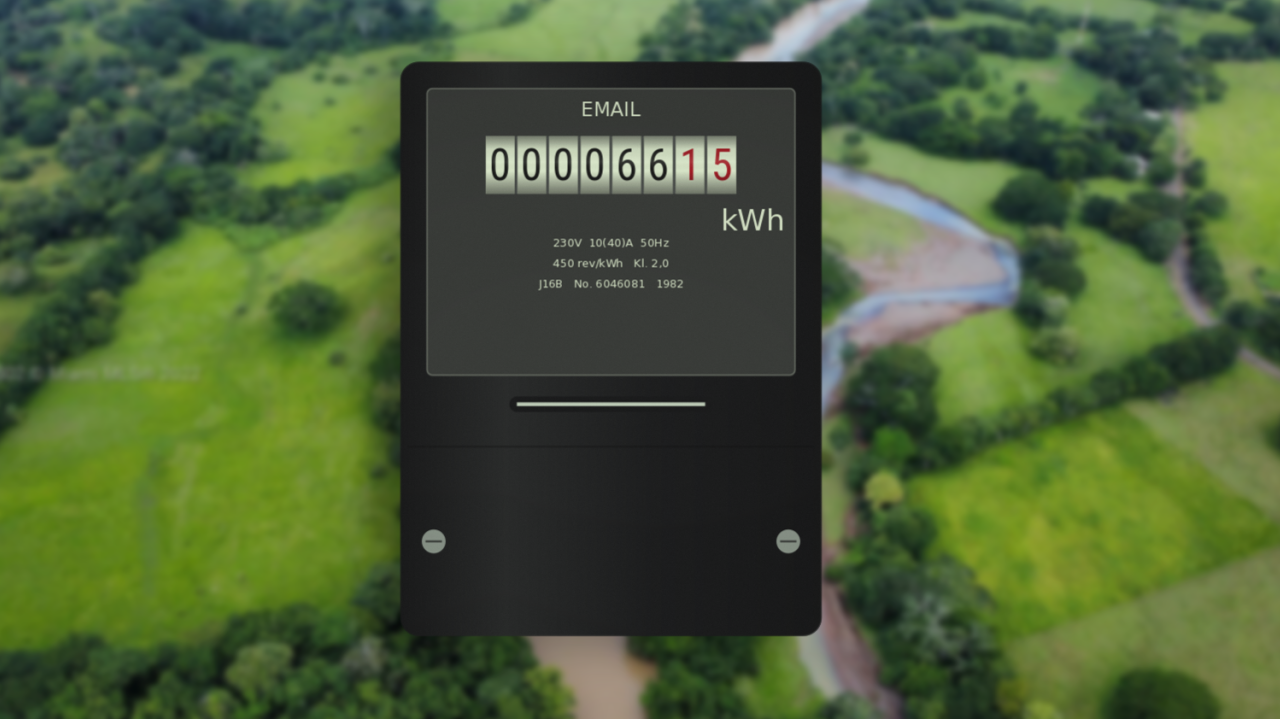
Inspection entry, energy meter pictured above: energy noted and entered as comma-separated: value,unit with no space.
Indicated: 66.15,kWh
